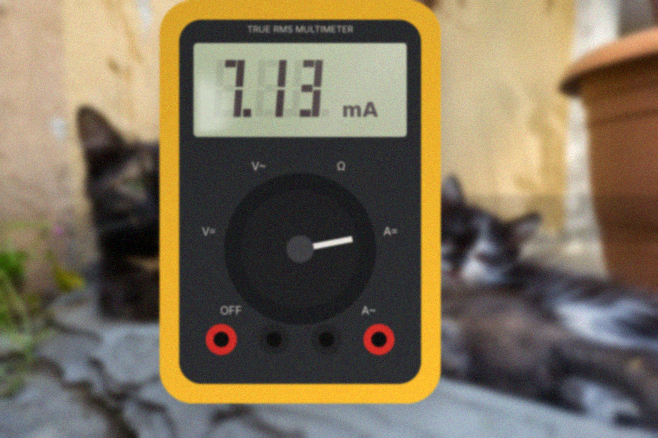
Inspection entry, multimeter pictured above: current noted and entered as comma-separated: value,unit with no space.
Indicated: 7.13,mA
